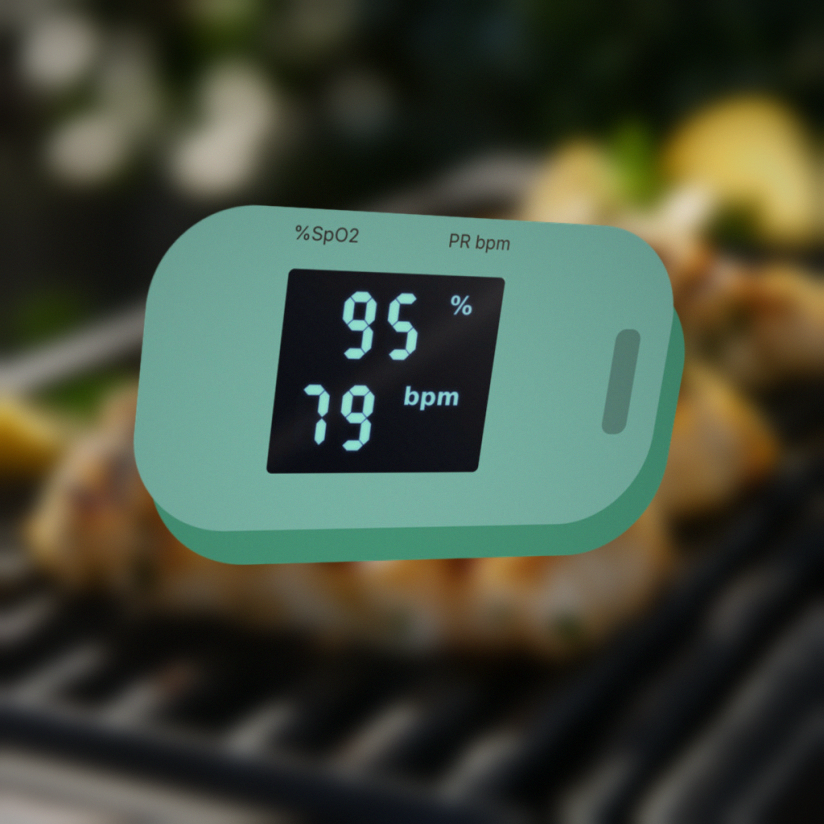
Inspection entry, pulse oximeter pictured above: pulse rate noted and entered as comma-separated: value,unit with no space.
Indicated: 79,bpm
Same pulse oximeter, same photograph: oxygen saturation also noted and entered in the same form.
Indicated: 95,%
